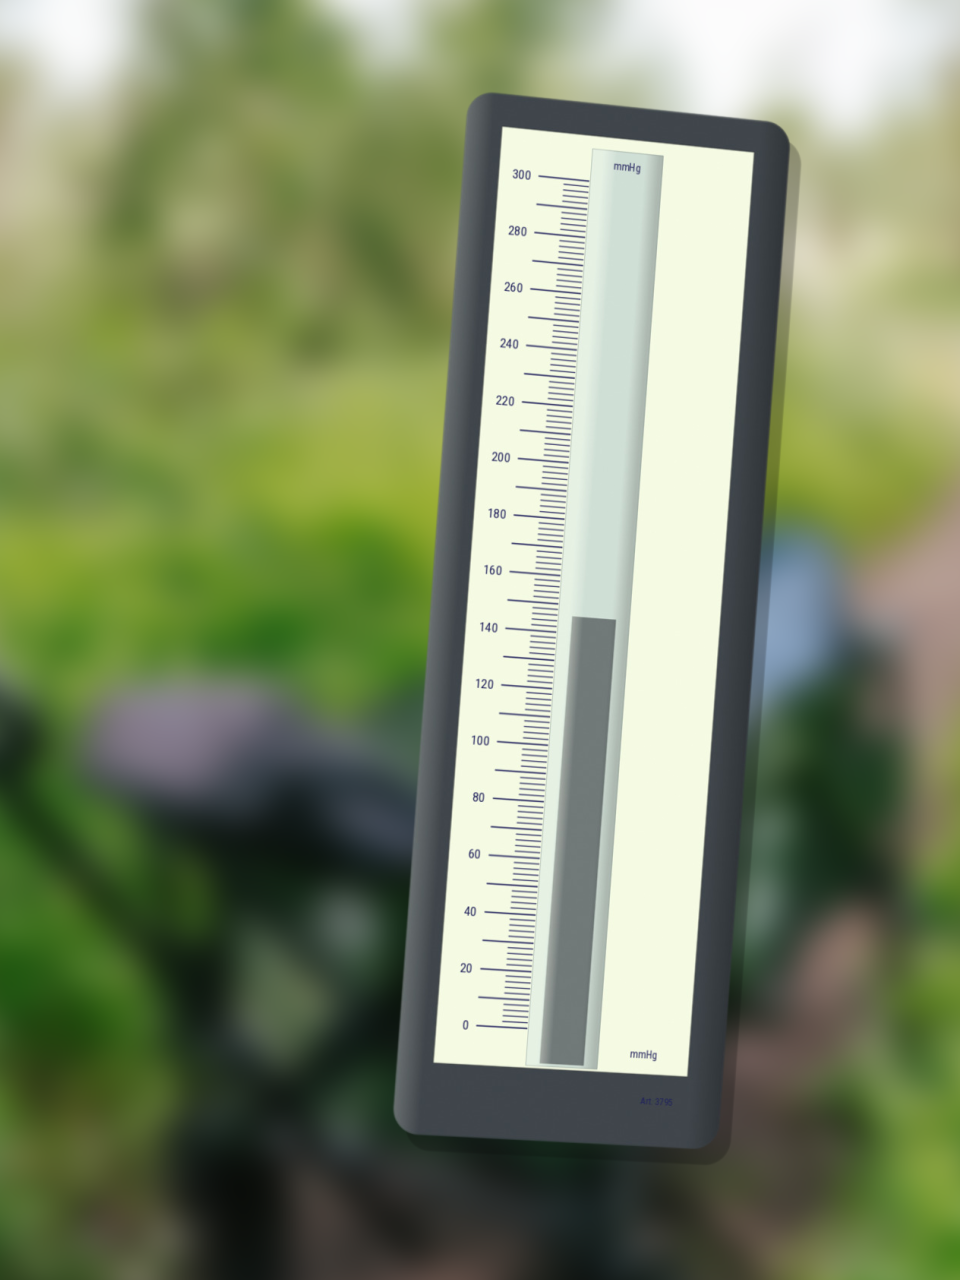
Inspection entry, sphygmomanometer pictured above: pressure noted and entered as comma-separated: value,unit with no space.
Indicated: 146,mmHg
